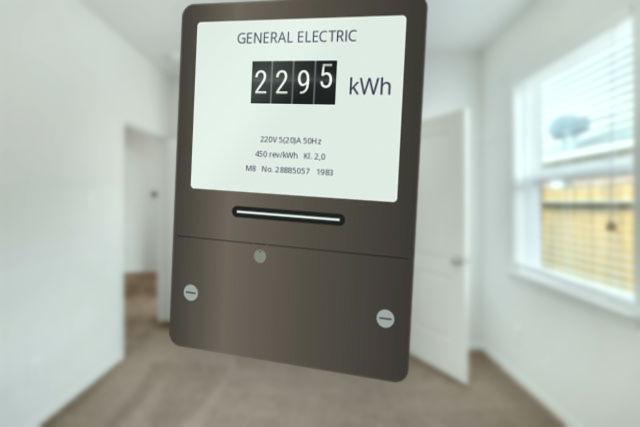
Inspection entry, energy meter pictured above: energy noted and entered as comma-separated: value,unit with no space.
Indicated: 2295,kWh
